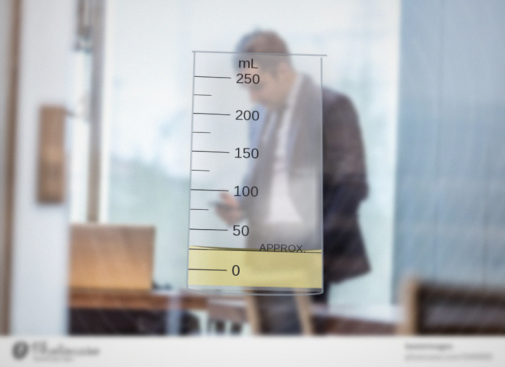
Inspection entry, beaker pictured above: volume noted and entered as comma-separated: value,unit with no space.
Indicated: 25,mL
